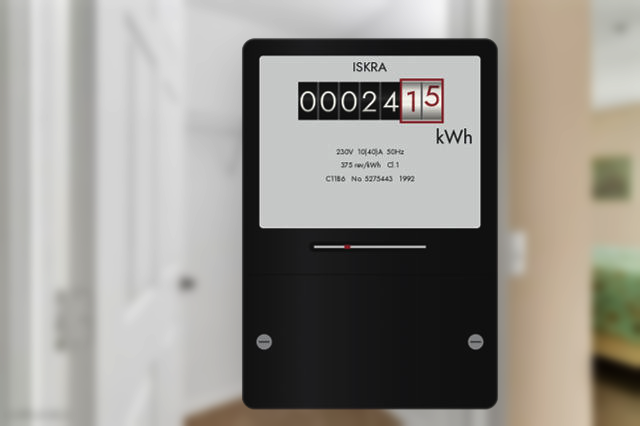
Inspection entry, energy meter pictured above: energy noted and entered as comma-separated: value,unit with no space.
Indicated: 24.15,kWh
